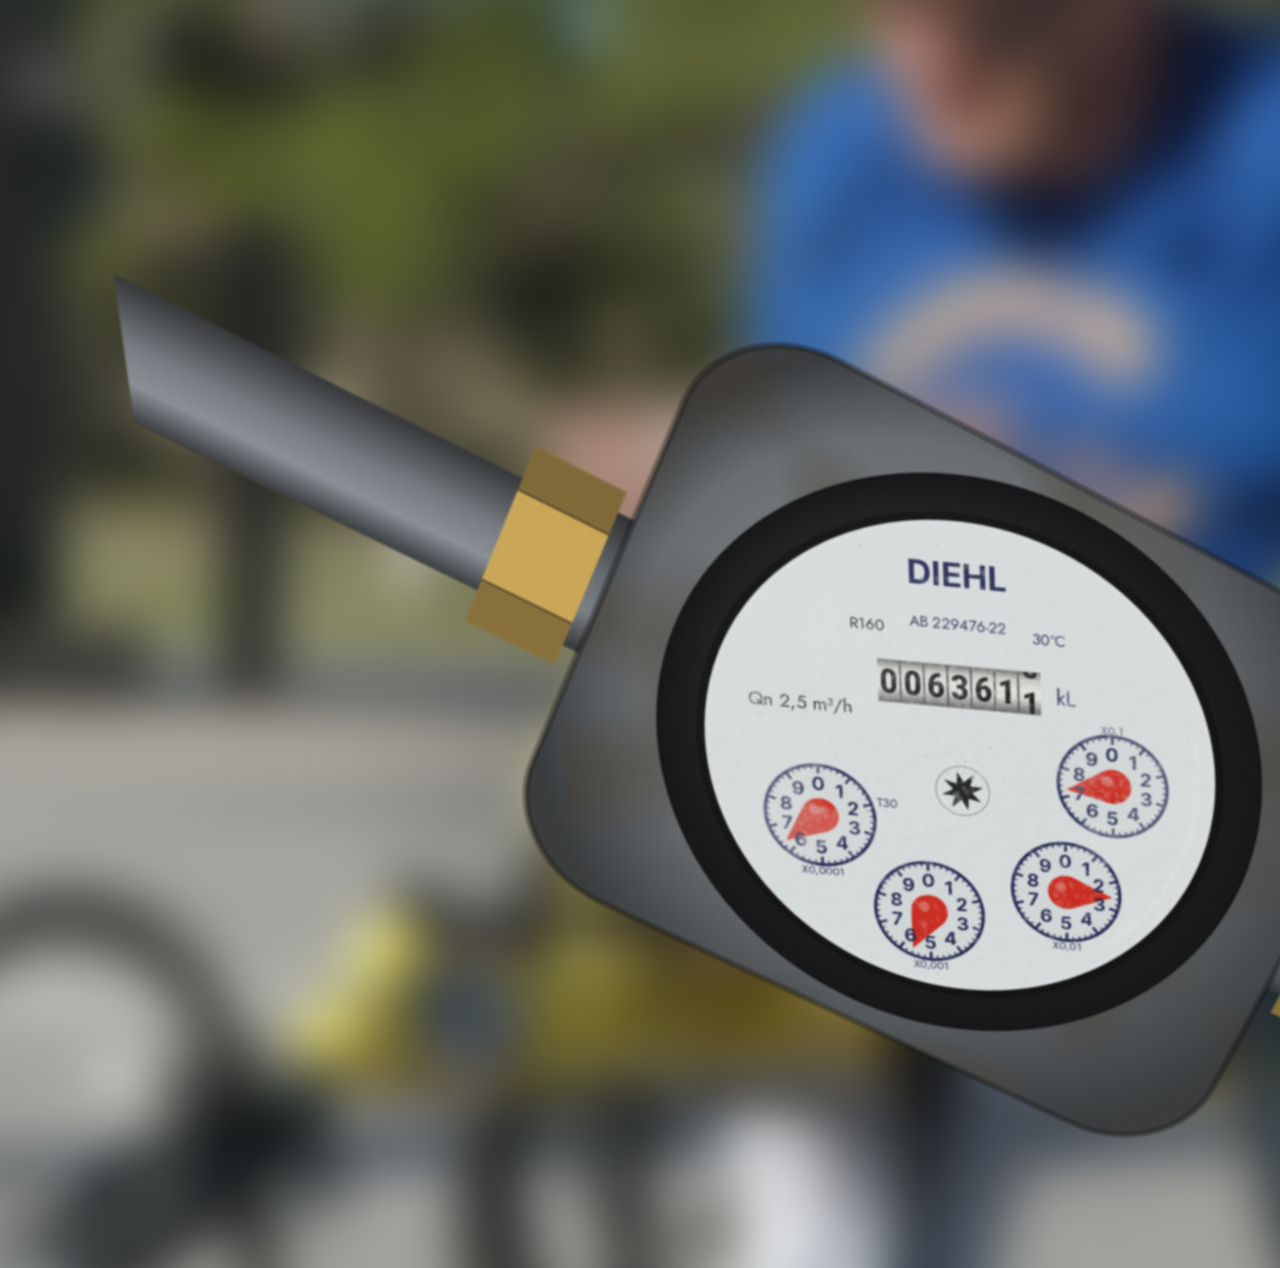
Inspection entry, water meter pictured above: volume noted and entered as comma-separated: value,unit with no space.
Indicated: 63610.7256,kL
